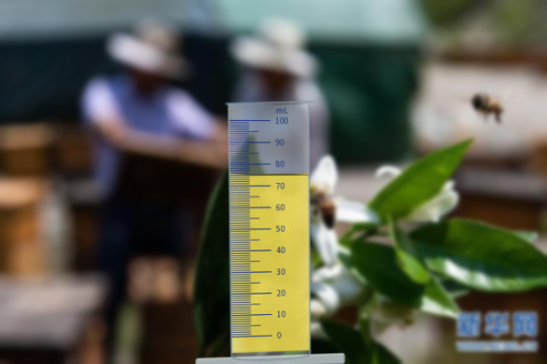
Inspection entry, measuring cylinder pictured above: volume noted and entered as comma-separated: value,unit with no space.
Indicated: 75,mL
